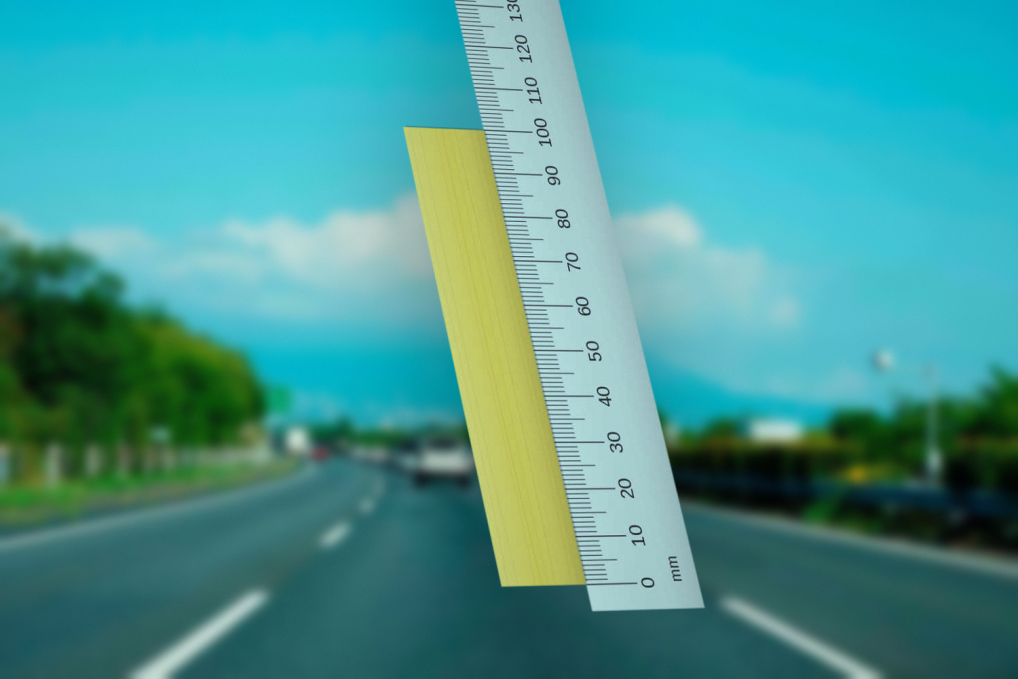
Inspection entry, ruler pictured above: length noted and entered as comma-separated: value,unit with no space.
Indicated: 100,mm
